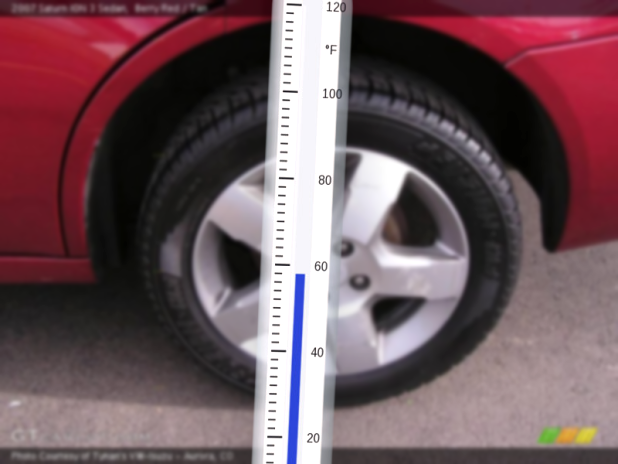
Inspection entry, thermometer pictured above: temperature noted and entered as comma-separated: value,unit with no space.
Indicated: 58,°F
